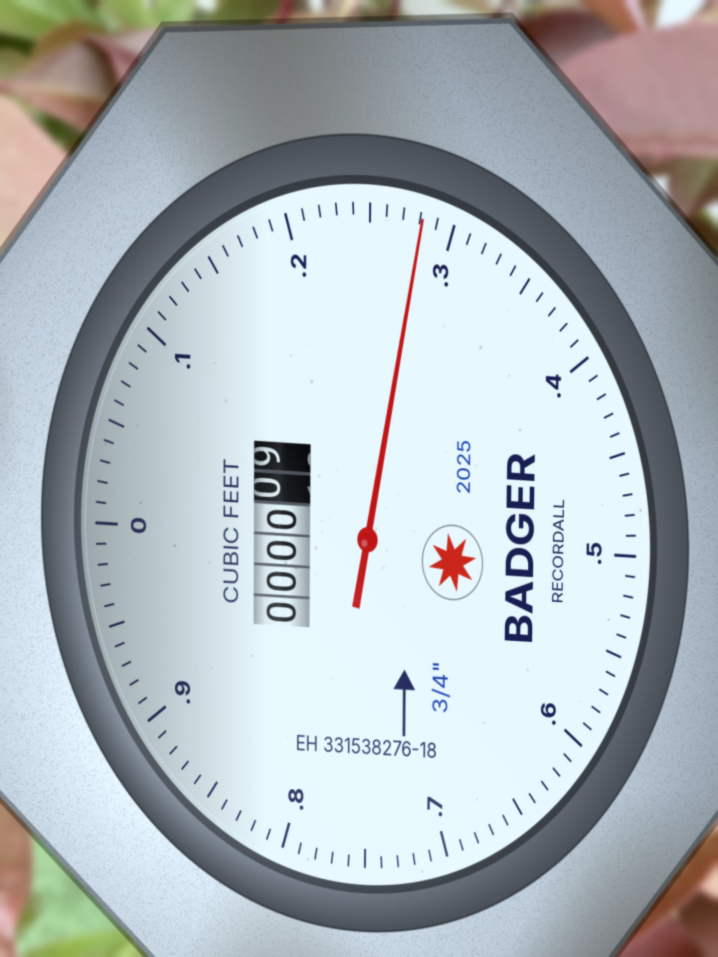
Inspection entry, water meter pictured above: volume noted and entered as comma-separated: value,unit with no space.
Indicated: 9.28,ft³
